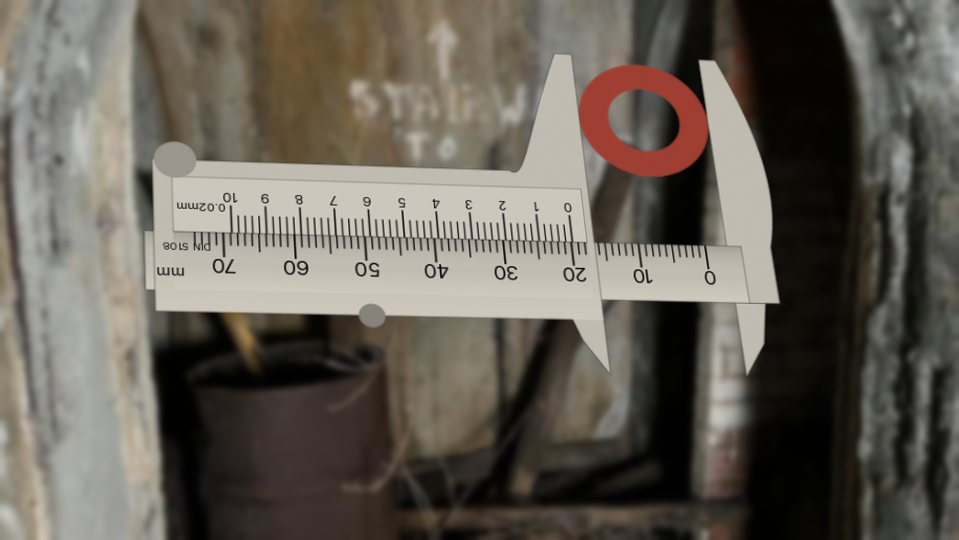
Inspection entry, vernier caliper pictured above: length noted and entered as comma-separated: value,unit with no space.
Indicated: 19.8,mm
